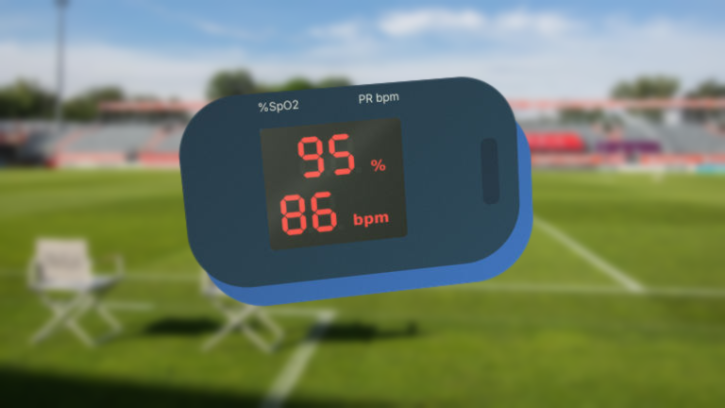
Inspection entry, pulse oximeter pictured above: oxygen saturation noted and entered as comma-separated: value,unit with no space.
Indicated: 95,%
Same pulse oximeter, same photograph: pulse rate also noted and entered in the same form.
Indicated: 86,bpm
